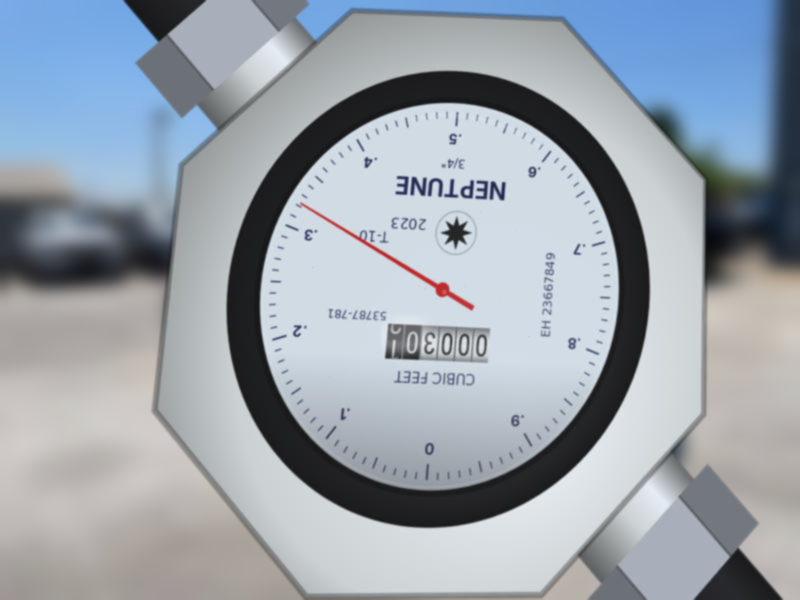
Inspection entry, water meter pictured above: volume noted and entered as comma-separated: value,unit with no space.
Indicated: 301.32,ft³
